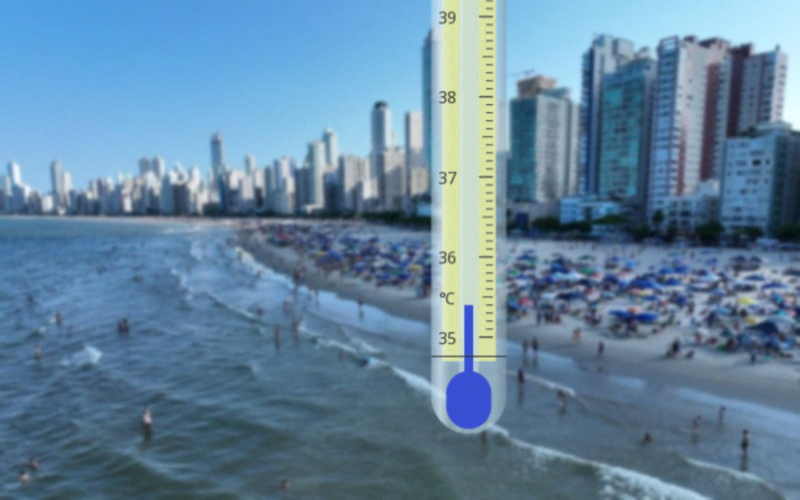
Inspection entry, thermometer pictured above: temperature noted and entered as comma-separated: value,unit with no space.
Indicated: 35.4,°C
